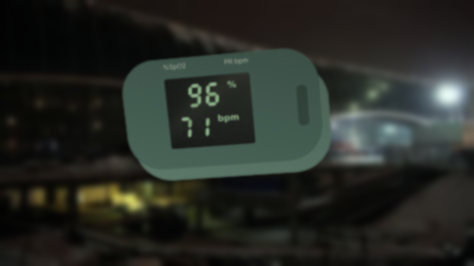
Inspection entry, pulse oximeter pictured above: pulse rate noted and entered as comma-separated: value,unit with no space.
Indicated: 71,bpm
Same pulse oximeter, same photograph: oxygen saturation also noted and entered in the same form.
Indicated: 96,%
